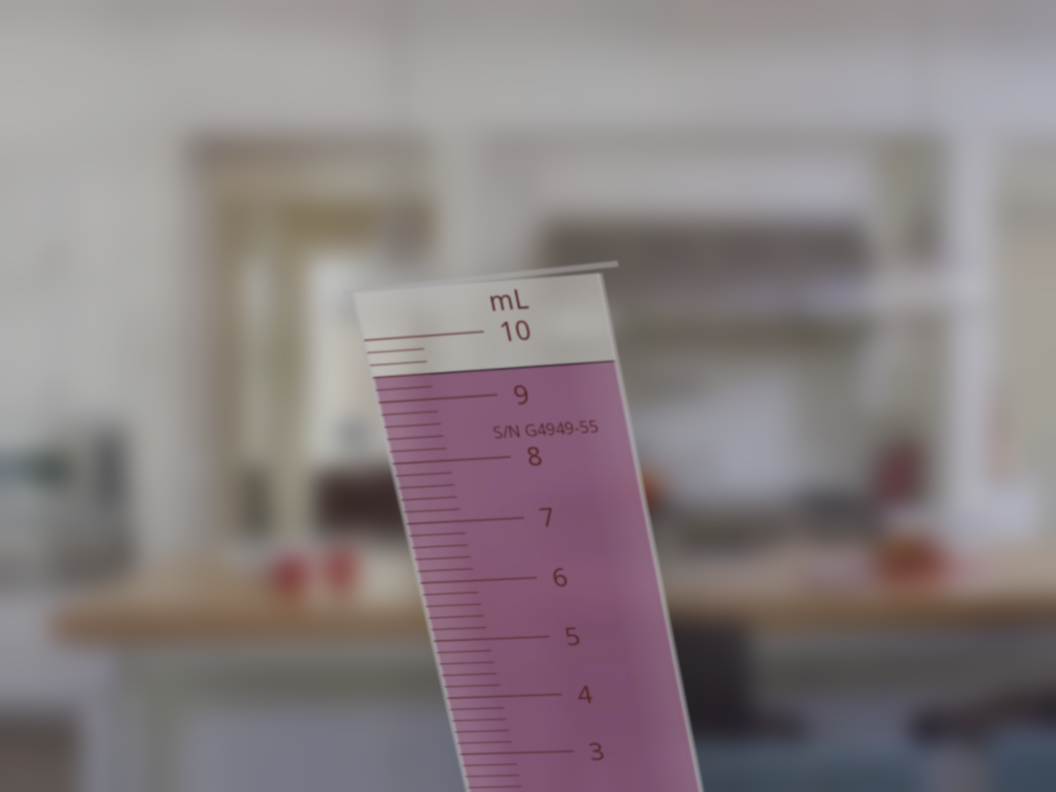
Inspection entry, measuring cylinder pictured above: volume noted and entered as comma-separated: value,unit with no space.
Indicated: 9.4,mL
